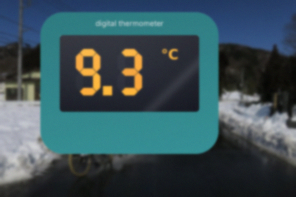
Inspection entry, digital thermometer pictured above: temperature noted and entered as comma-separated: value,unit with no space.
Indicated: 9.3,°C
